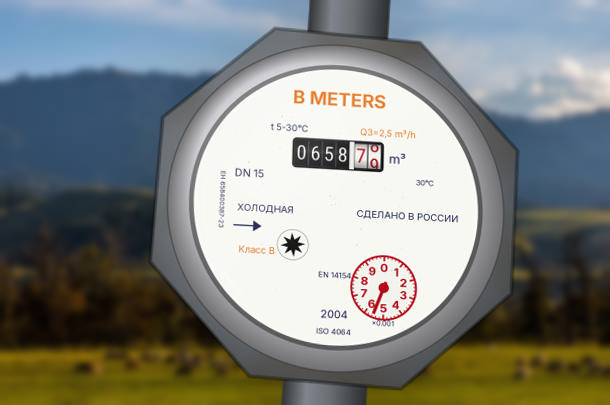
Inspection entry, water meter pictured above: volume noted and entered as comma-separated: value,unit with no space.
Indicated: 658.785,m³
